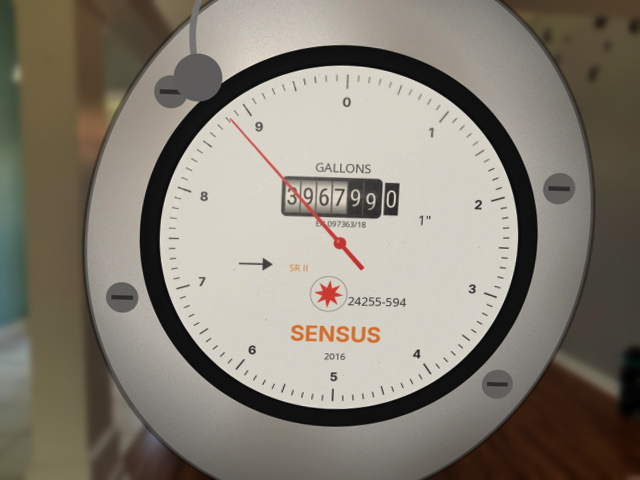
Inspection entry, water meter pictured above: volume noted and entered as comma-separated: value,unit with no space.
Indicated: 3967988.8,gal
